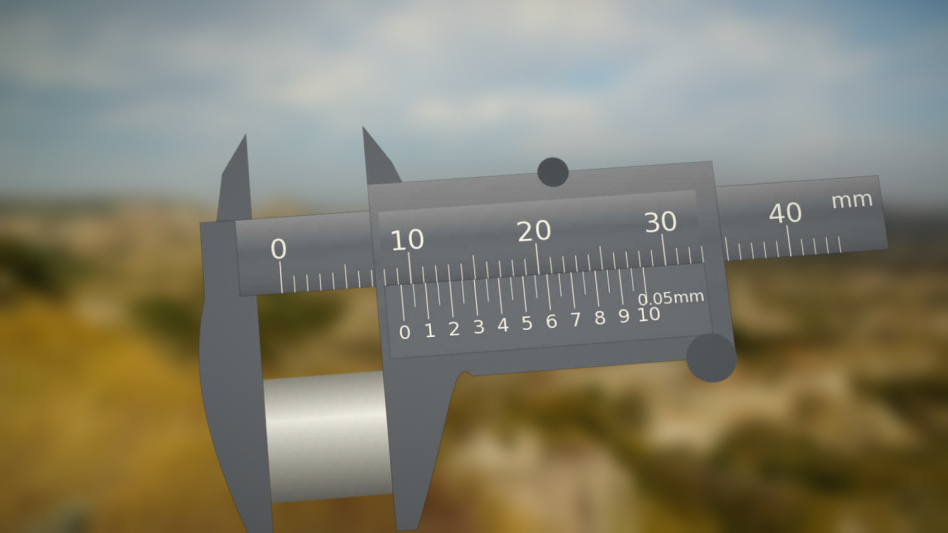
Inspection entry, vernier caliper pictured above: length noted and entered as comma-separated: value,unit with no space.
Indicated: 9.2,mm
